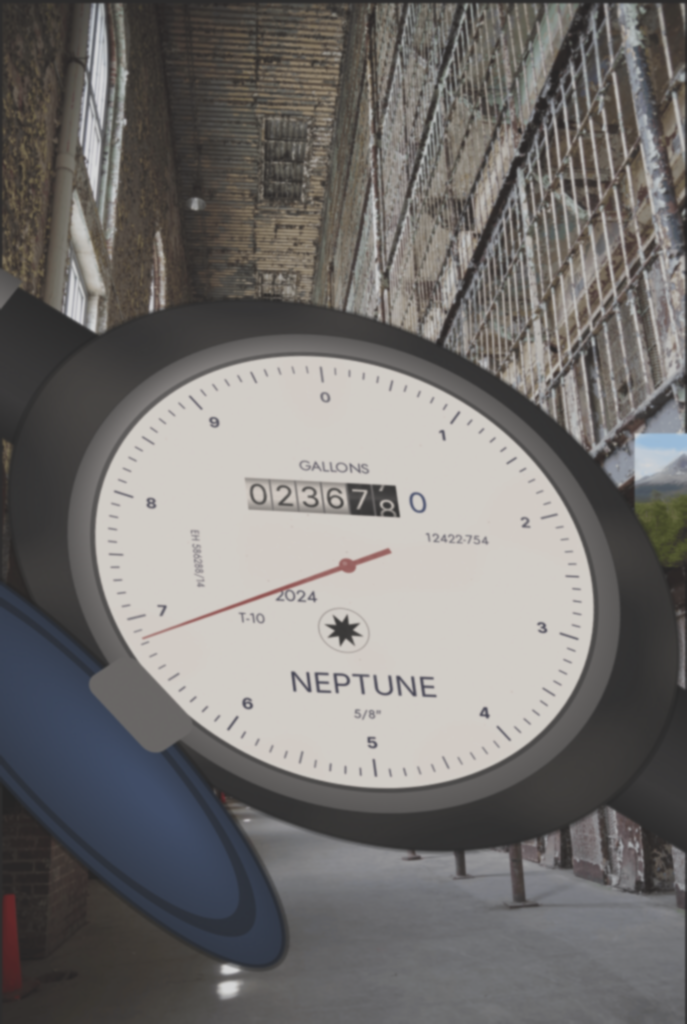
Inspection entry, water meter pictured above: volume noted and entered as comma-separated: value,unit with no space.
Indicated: 236776.8,gal
